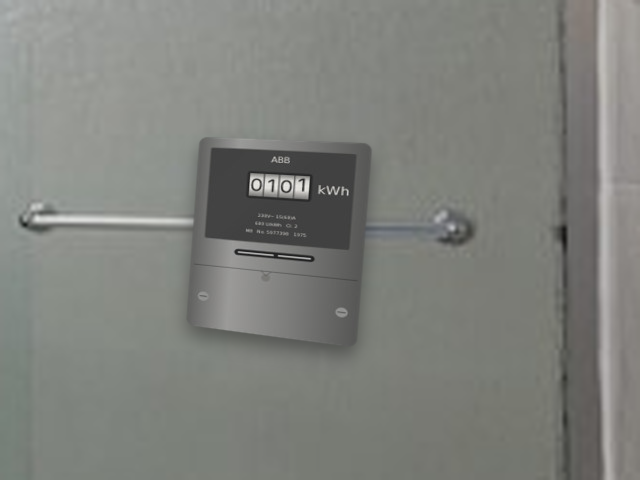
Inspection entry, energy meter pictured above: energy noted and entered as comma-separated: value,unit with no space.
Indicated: 101,kWh
